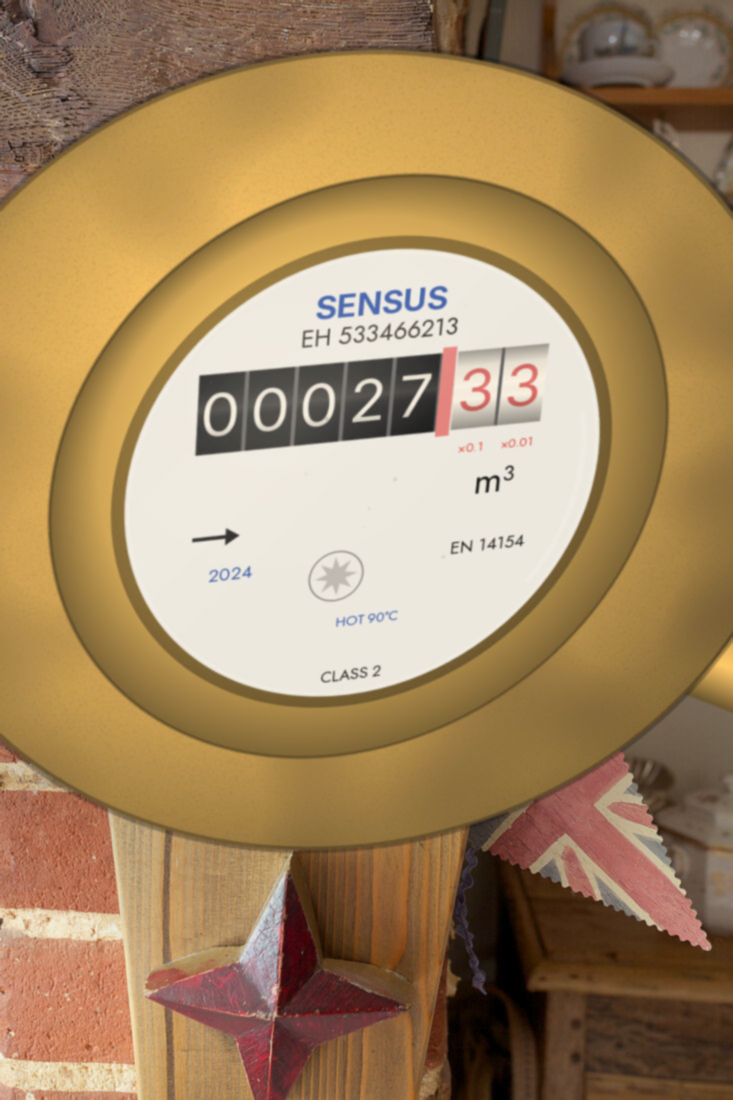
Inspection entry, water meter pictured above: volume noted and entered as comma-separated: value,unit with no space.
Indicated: 27.33,m³
